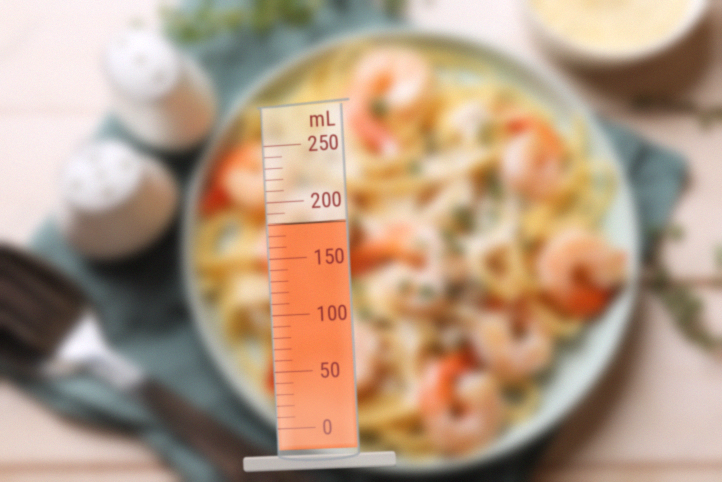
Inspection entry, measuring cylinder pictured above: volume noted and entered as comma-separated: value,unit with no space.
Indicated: 180,mL
